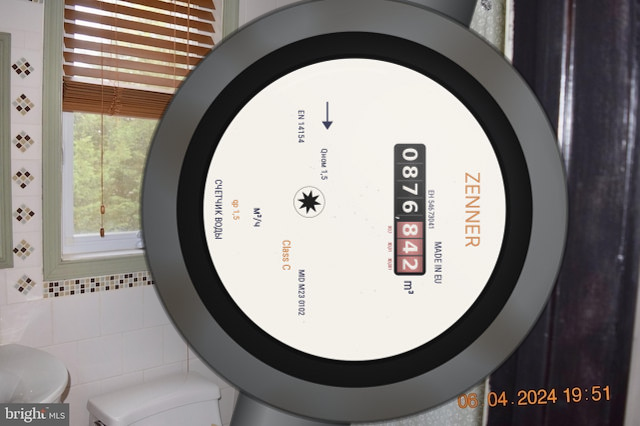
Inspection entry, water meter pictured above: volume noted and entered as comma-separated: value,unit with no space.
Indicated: 876.842,m³
